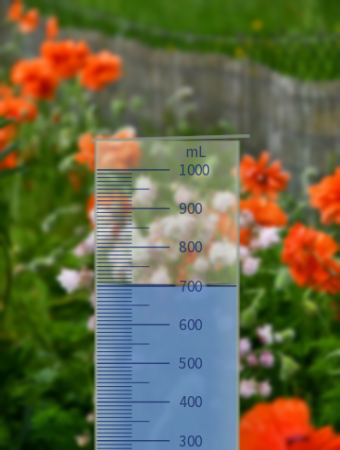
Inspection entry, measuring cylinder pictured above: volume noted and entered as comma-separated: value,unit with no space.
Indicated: 700,mL
